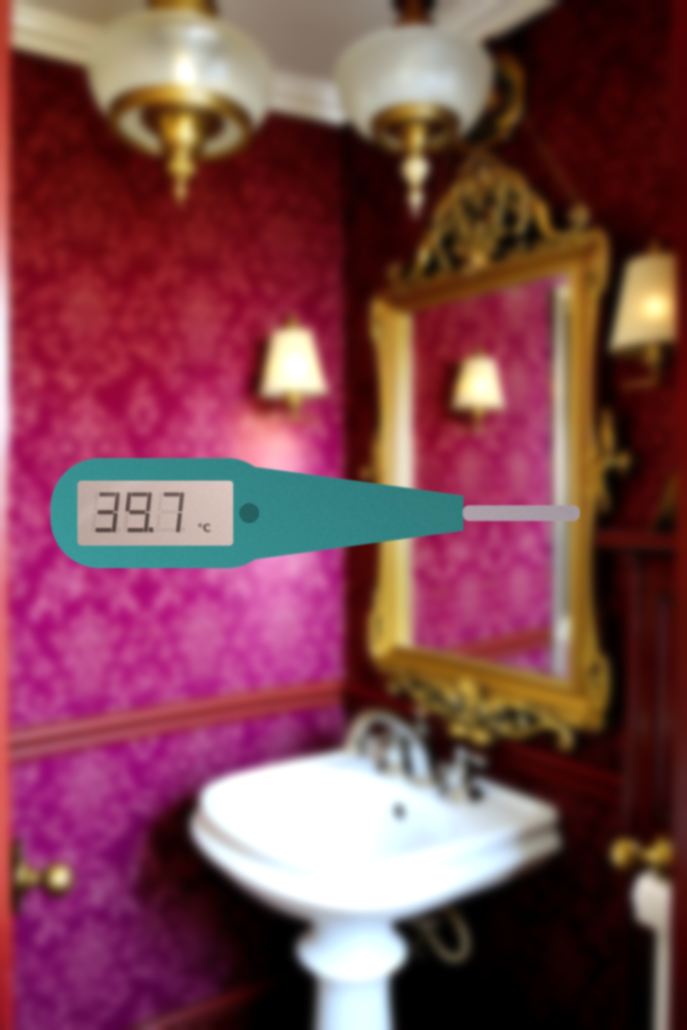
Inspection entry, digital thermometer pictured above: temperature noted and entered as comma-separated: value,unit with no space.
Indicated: 39.7,°C
